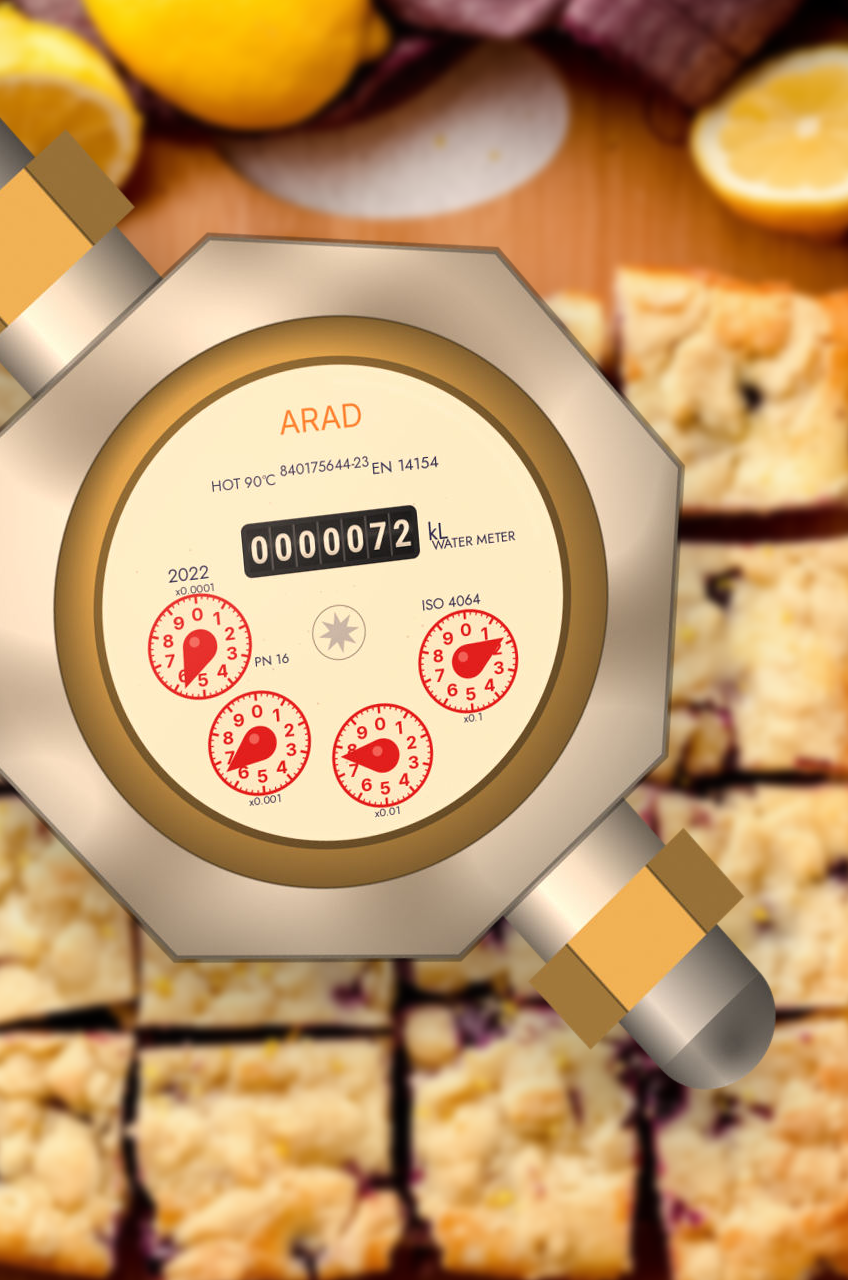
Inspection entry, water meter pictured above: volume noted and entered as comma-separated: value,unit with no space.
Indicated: 72.1765,kL
